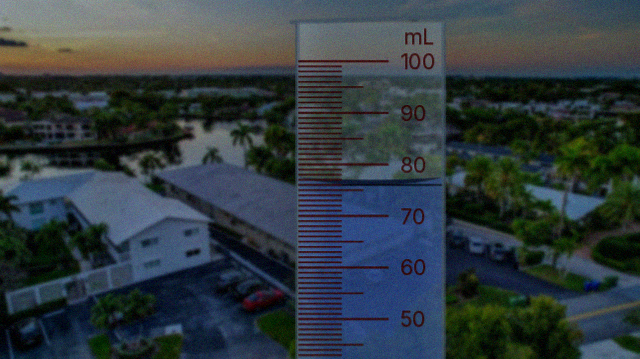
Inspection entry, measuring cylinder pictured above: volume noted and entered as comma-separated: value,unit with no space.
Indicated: 76,mL
